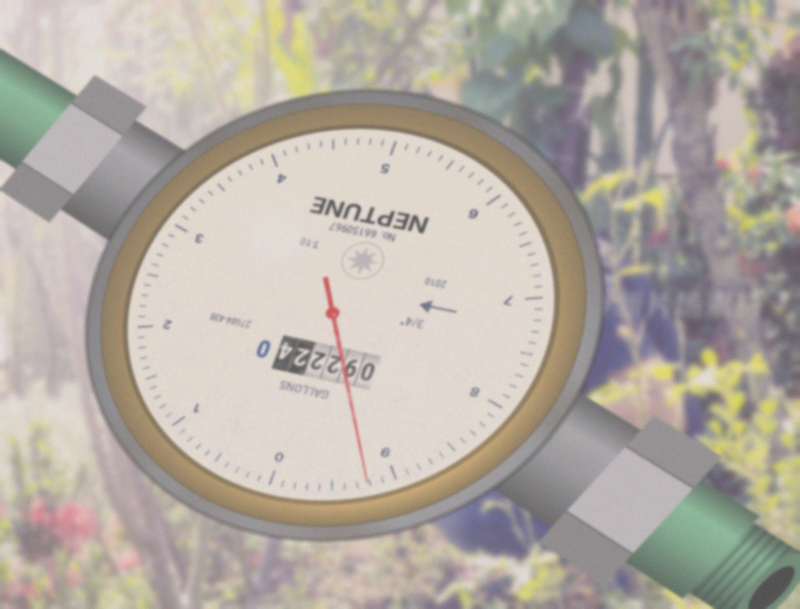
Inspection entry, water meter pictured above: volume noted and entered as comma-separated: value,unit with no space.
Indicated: 922239.2,gal
